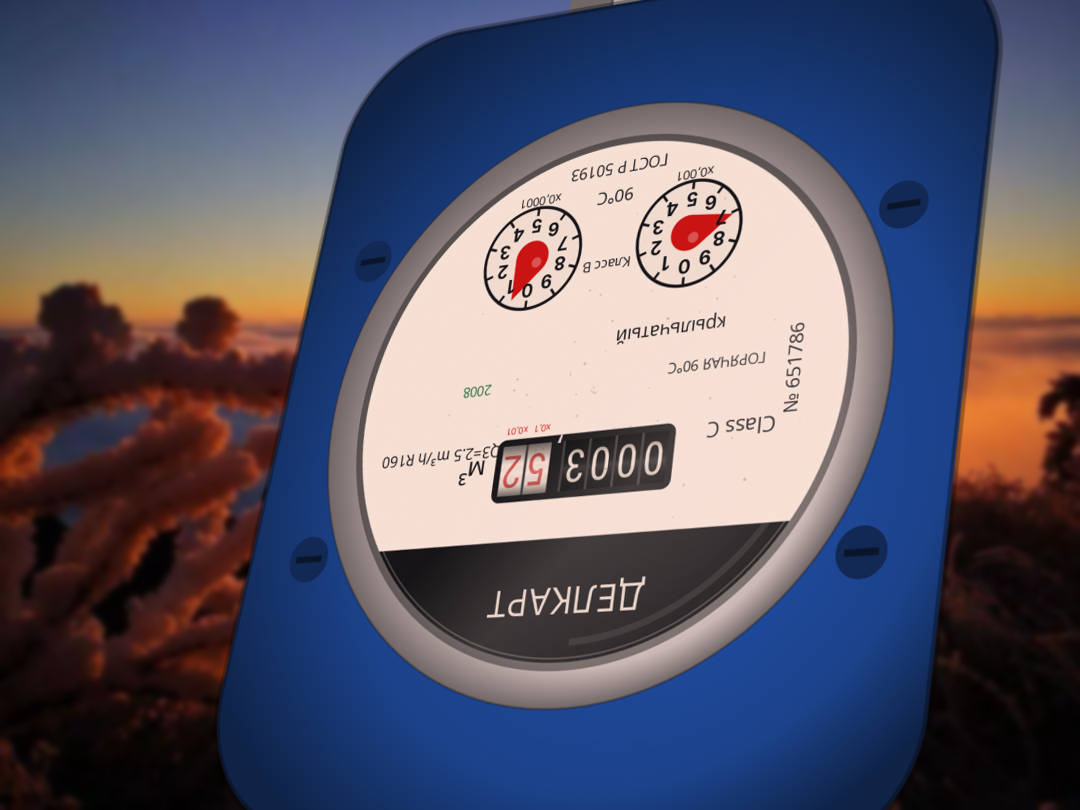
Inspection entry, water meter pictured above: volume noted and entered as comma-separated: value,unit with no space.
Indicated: 3.5270,m³
